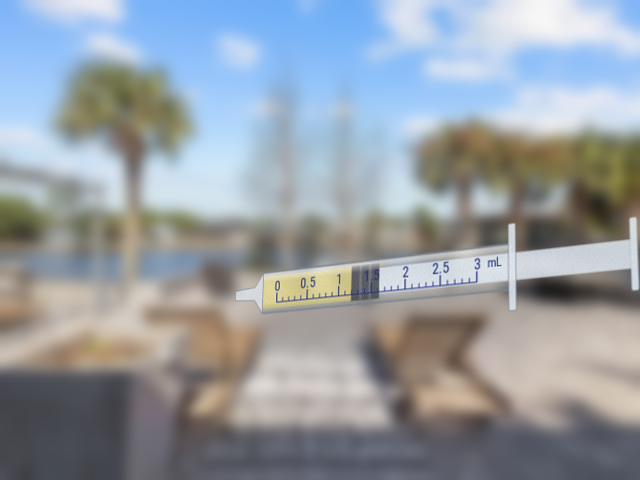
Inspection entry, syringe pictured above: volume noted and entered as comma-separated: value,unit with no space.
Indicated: 1.2,mL
